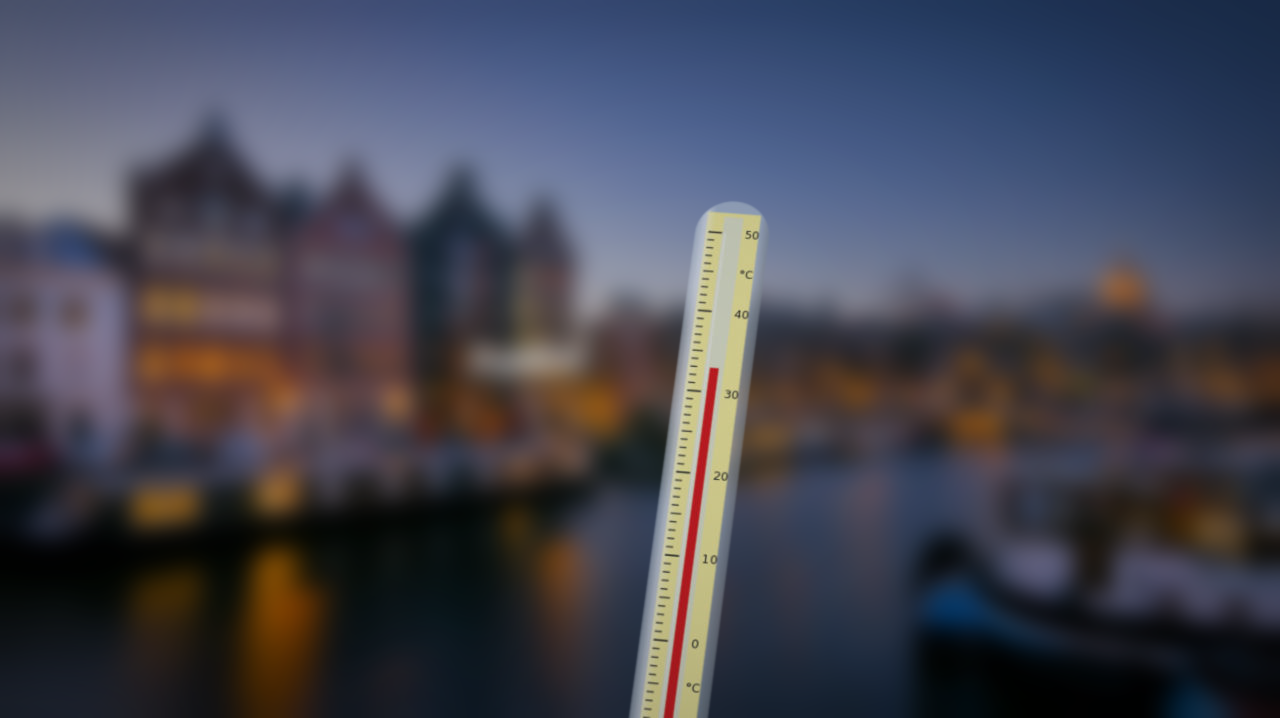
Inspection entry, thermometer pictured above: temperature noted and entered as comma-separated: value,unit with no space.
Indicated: 33,°C
